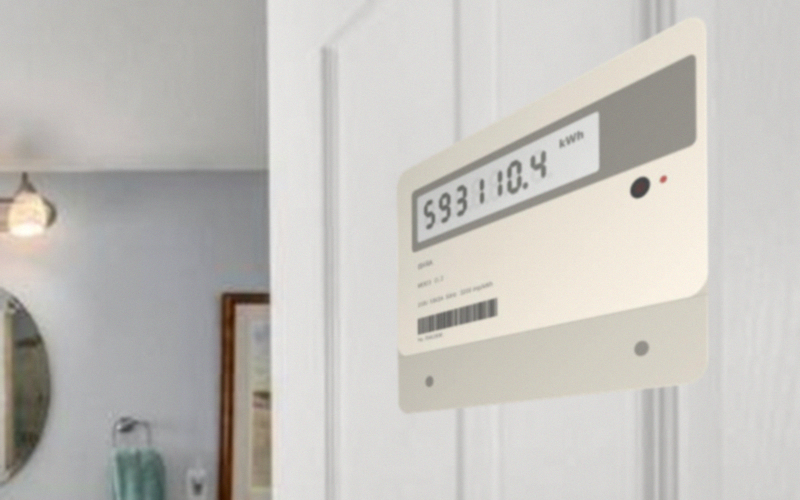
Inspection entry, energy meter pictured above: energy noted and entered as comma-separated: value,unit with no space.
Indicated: 593110.4,kWh
